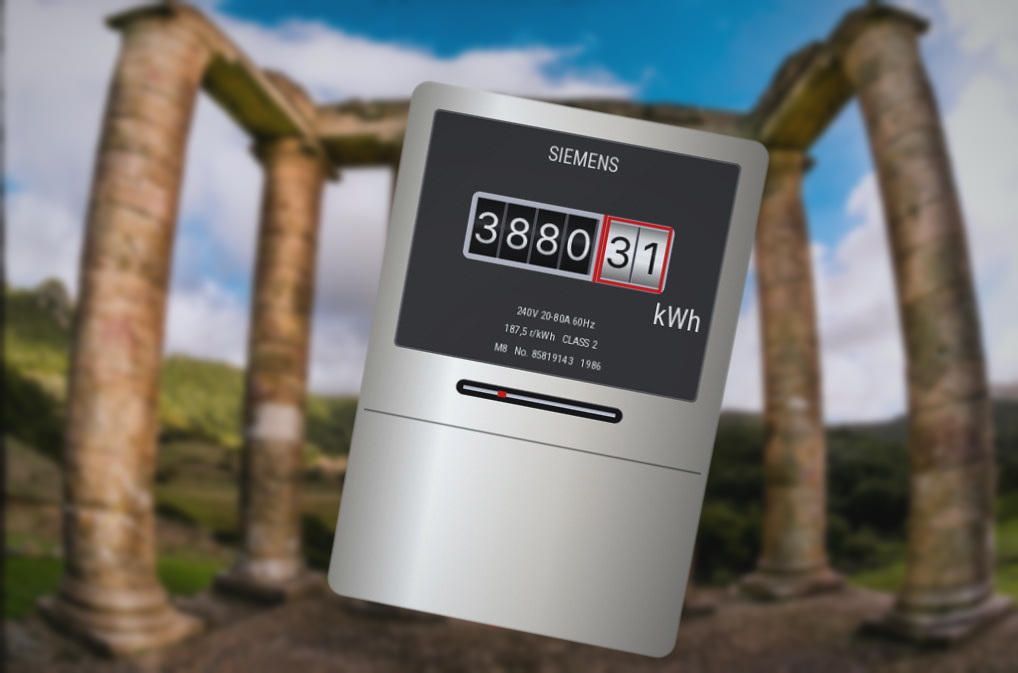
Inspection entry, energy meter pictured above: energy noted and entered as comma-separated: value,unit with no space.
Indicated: 3880.31,kWh
